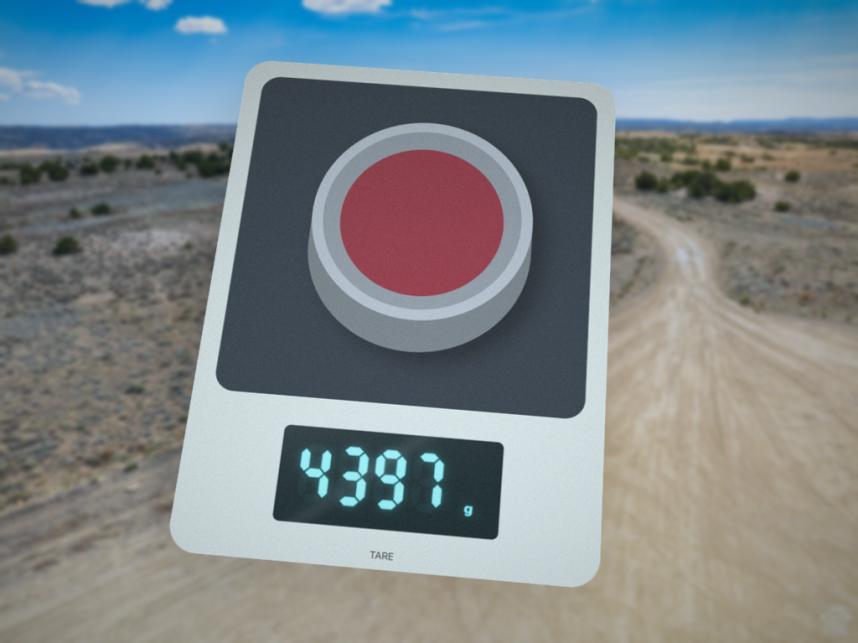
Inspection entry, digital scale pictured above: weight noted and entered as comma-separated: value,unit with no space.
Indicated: 4397,g
